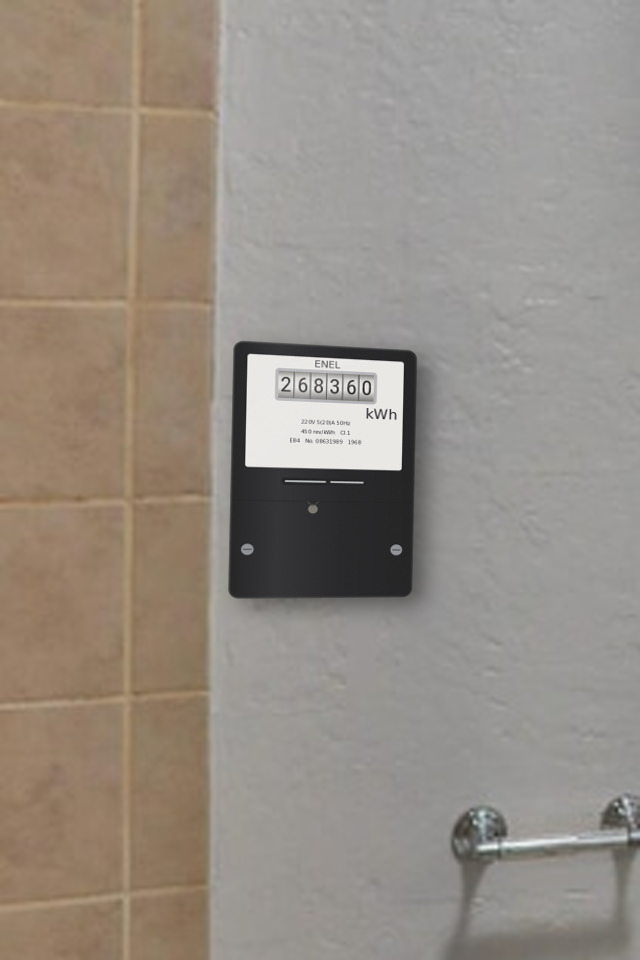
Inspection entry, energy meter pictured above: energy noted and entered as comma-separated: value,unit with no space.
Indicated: 268360,kWh
